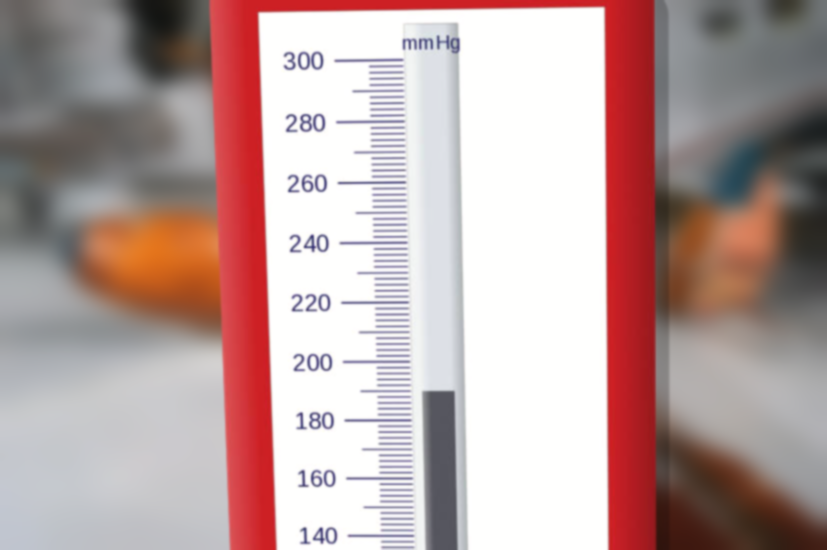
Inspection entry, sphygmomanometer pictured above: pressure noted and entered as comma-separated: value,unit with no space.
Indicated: 190,mmHg
